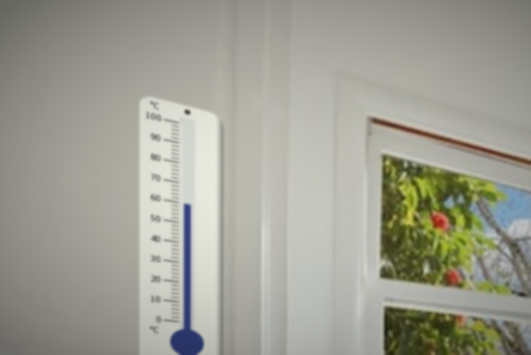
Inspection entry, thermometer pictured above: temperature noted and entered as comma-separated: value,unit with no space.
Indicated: 60,°C
